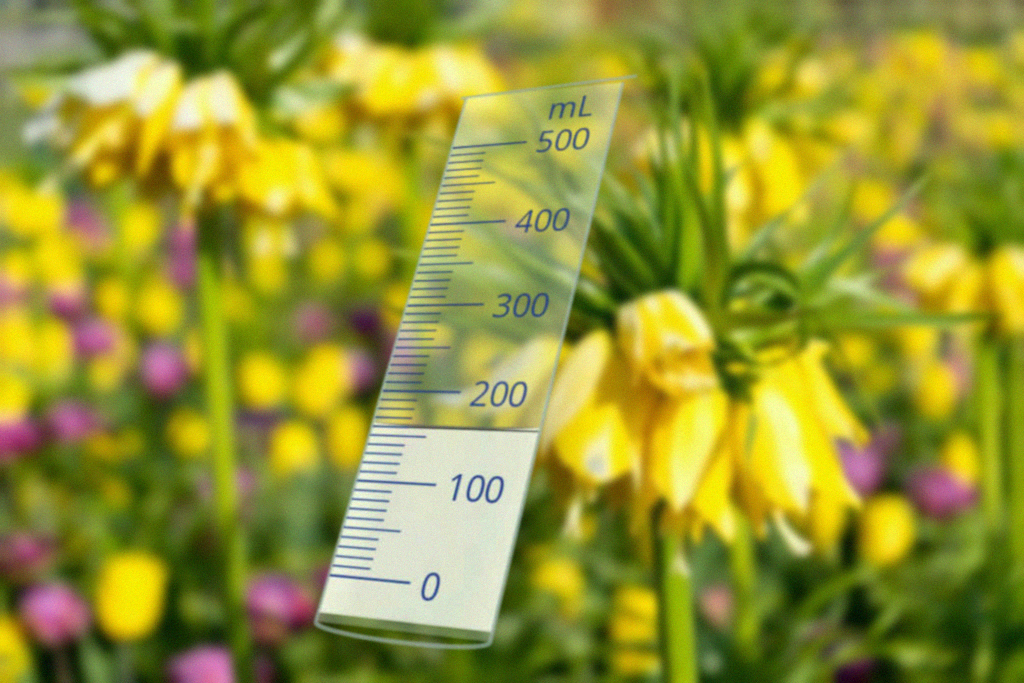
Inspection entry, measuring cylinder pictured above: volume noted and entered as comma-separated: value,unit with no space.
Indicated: 160,mL
